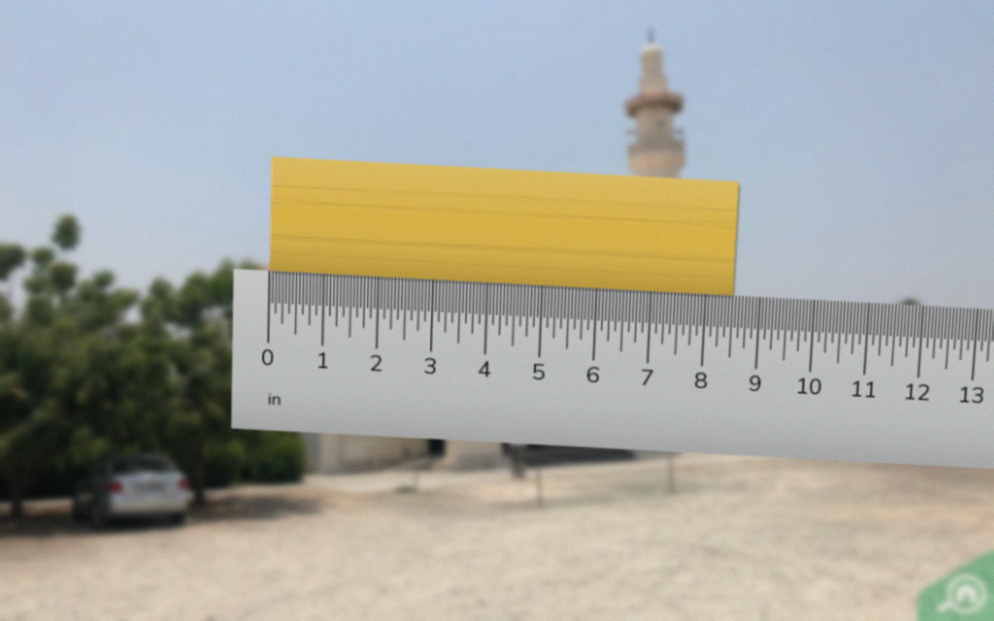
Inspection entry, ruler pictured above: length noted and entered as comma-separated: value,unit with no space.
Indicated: 8.5,in
